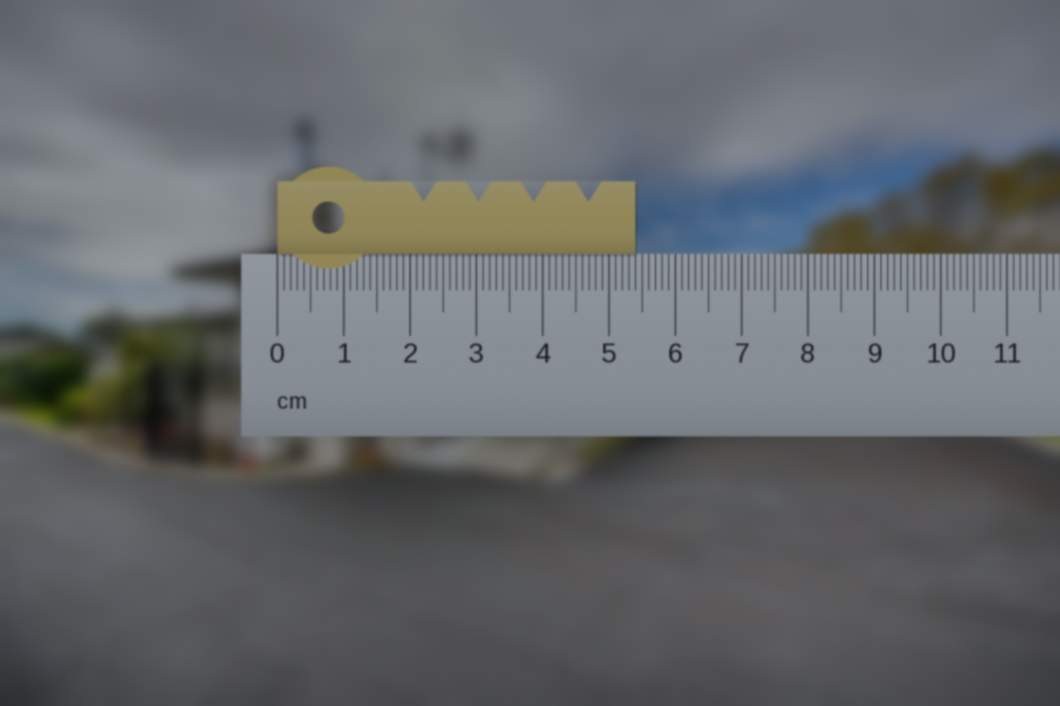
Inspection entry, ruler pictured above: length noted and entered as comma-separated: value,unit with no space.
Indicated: 5.4,cm
